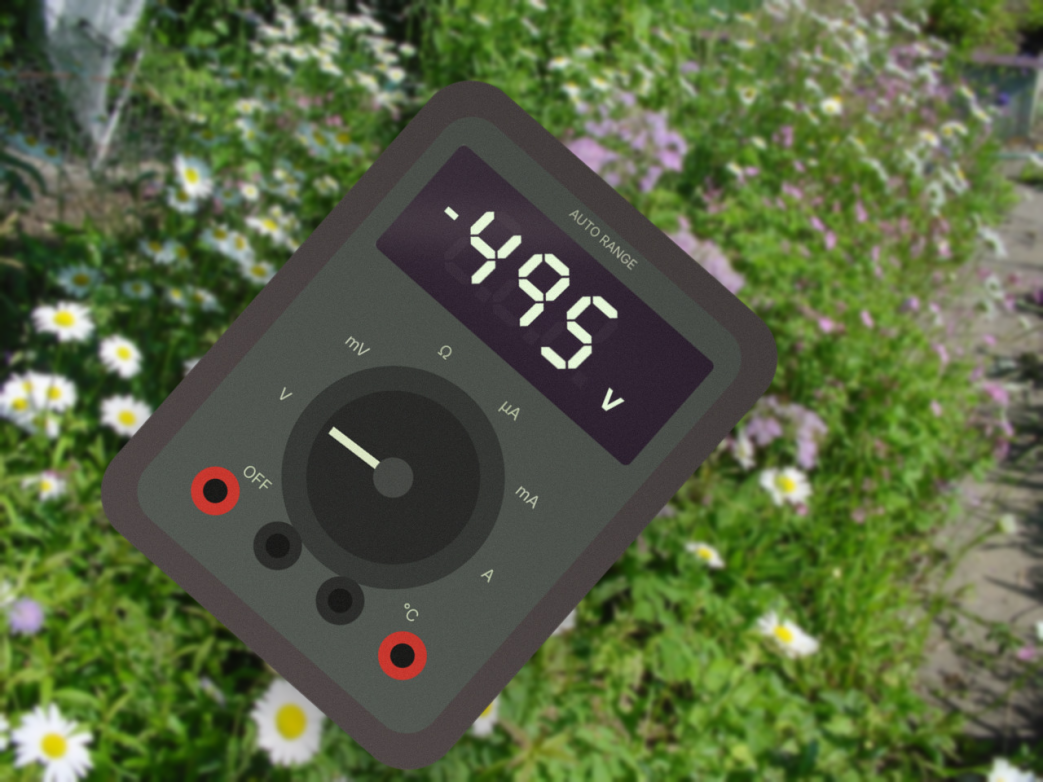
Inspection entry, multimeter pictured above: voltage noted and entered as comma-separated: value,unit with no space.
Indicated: -495,V
